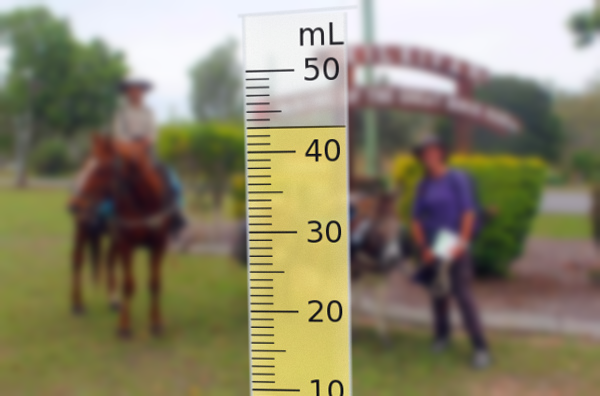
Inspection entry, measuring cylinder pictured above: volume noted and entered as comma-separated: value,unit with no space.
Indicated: 43,mL
